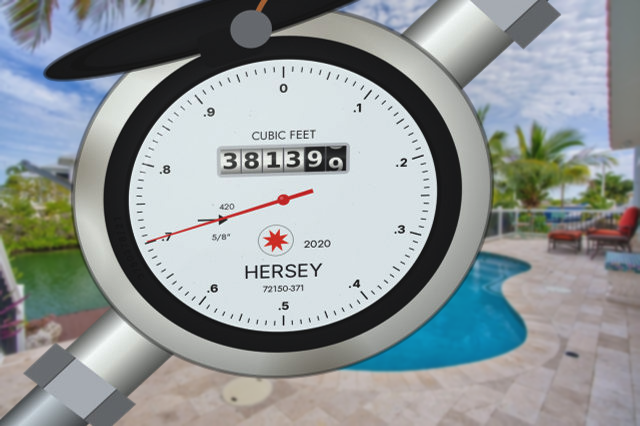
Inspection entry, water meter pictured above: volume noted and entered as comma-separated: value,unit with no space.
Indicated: 381398.70,ft³
